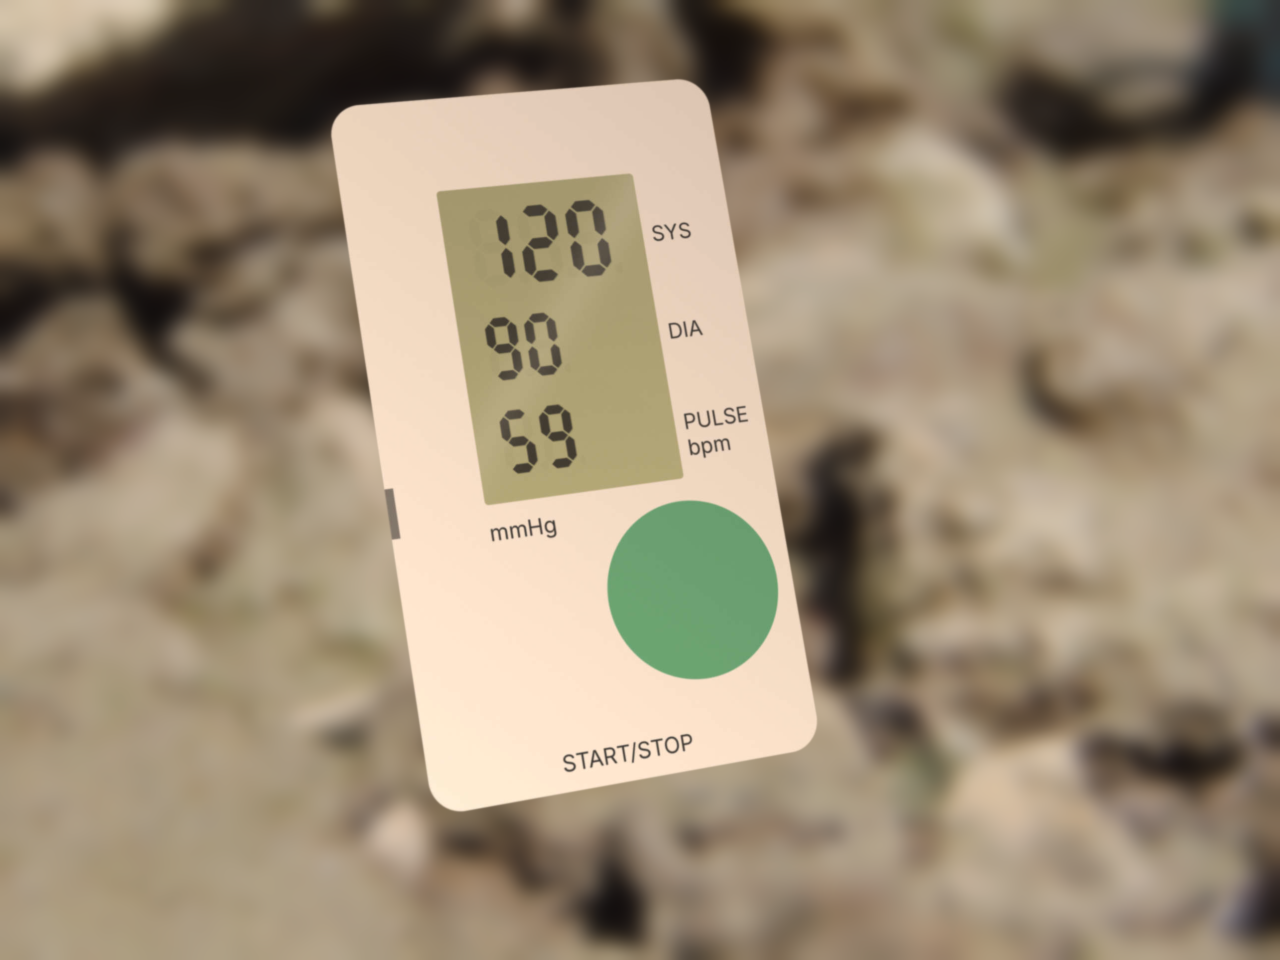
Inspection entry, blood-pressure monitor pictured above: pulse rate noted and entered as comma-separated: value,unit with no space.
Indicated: 59,bpm
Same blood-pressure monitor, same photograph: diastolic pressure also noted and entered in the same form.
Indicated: 90,mmHg
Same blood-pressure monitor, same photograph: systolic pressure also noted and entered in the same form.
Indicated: 120,mmHg
